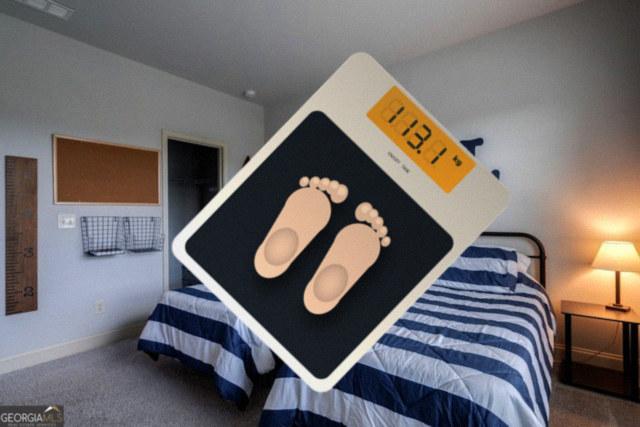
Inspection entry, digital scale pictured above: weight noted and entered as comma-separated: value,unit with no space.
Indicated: 113.1,kg
